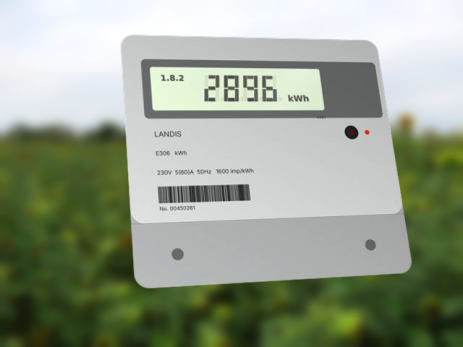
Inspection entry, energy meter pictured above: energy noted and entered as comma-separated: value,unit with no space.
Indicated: 2896,kWh
